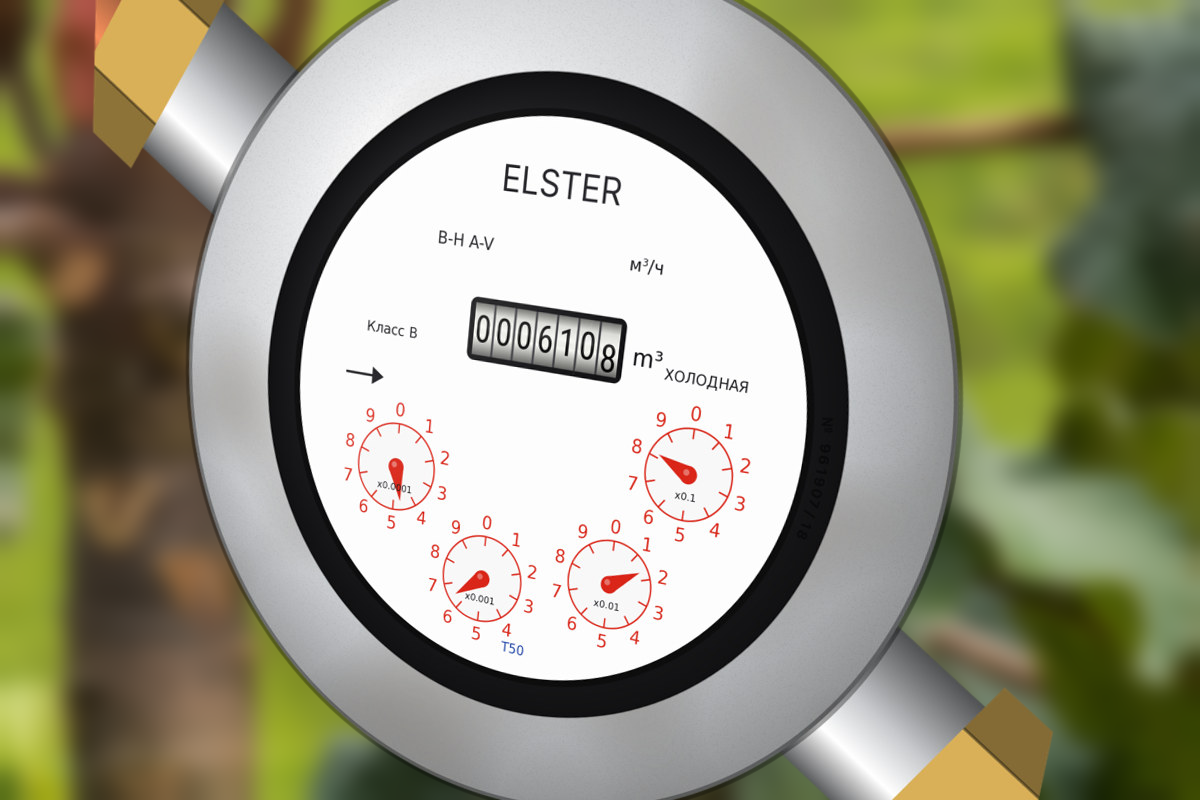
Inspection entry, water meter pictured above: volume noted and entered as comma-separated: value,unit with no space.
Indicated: 6107.8164,m³
